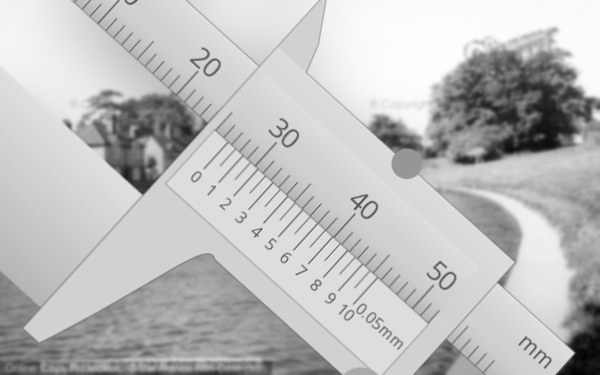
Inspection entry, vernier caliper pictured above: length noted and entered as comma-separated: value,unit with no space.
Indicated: 26.6,mm
